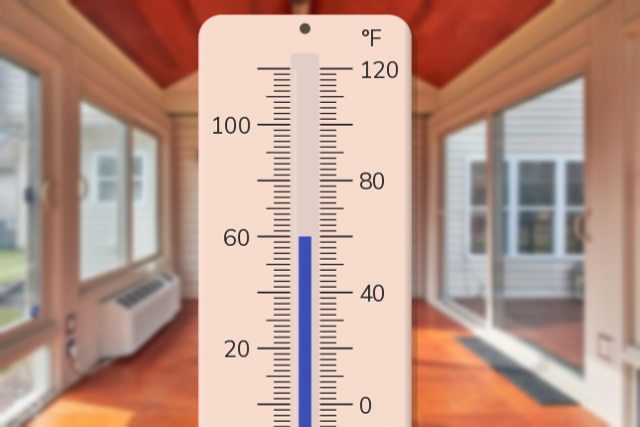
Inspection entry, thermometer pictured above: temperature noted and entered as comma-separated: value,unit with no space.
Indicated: 60,°F
